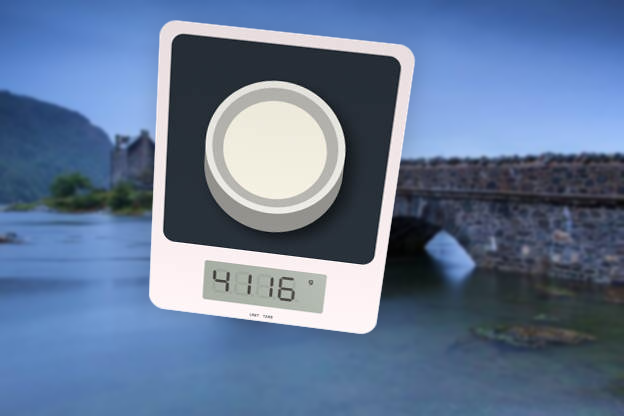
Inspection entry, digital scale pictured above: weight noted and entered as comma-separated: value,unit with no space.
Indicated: 4116,g
